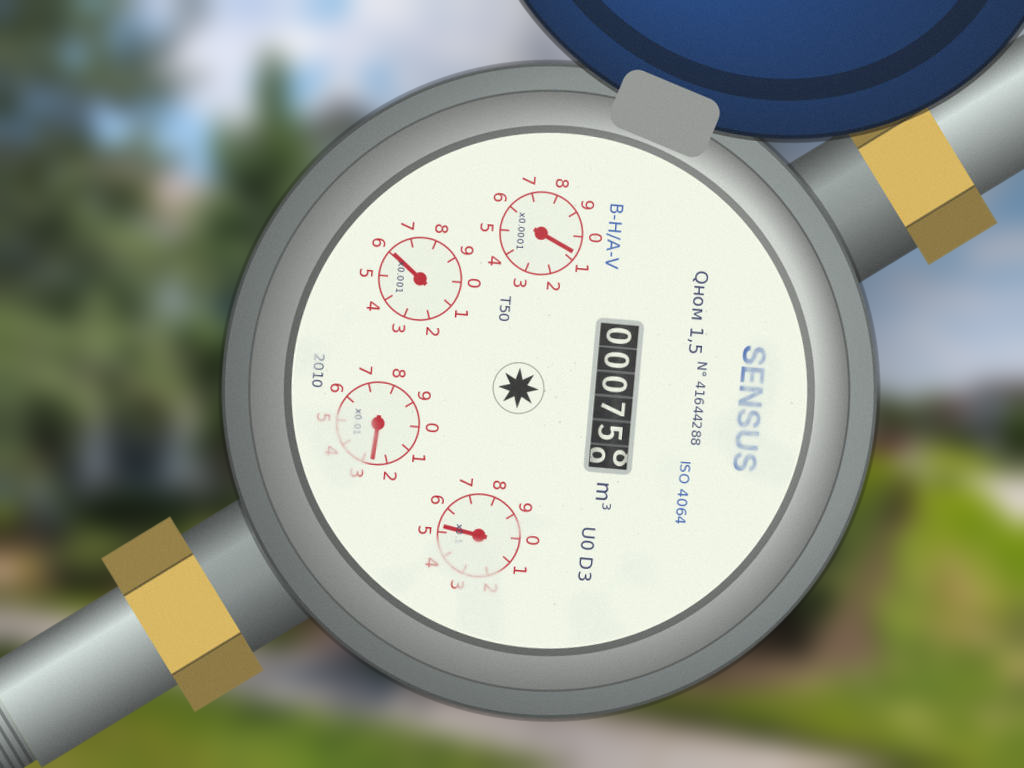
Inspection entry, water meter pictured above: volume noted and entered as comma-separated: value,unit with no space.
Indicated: 758.5260,m³
